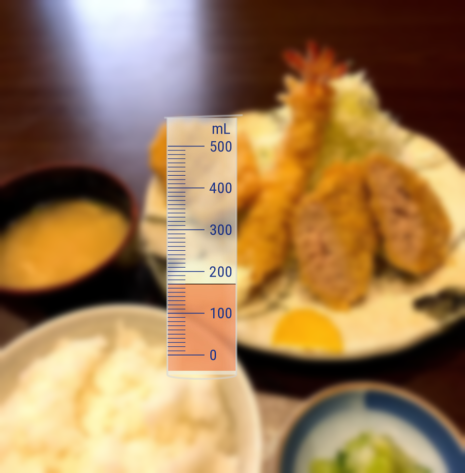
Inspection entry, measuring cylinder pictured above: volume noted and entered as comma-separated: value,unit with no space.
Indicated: 170,mL
